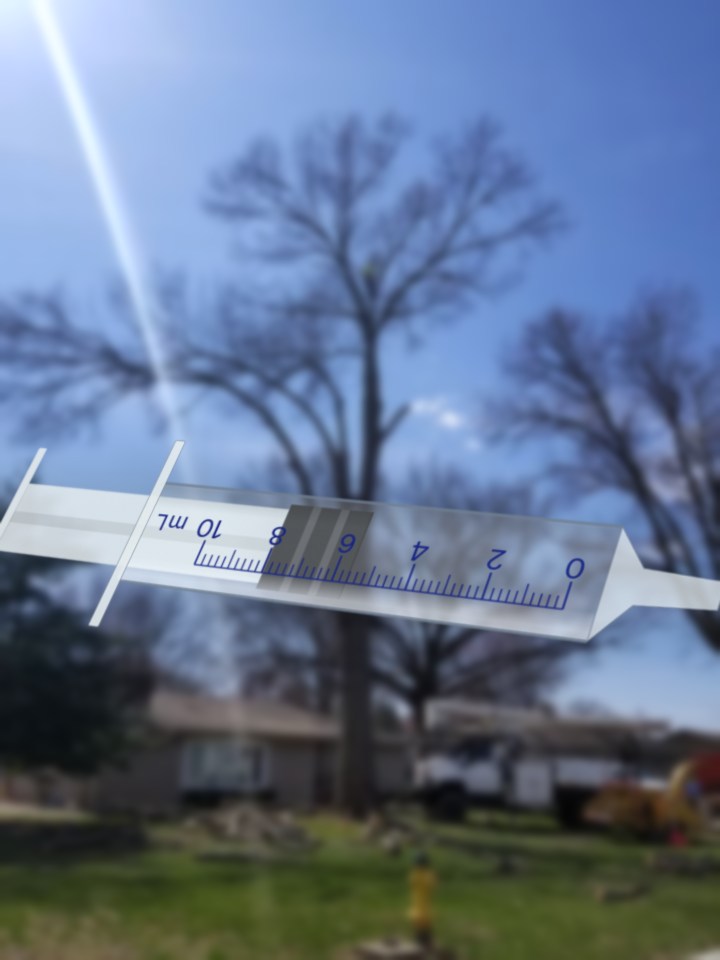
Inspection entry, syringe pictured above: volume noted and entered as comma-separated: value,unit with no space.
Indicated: 5.6,mL
